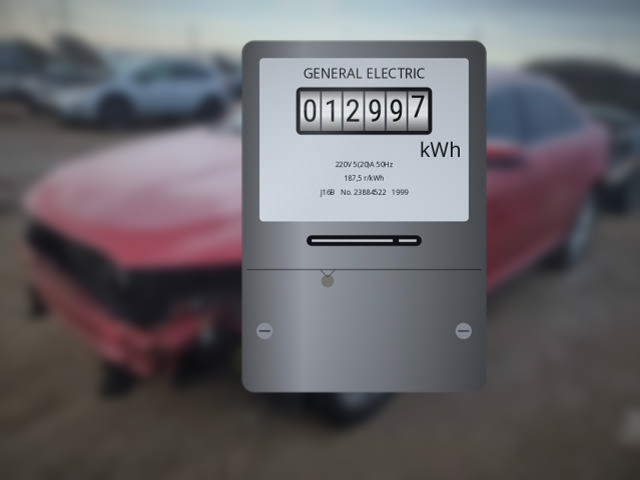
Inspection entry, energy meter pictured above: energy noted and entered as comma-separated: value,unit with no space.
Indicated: 12997,kWh
